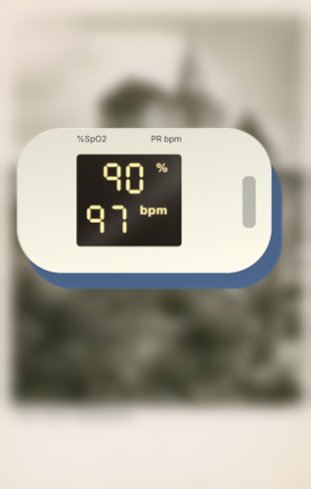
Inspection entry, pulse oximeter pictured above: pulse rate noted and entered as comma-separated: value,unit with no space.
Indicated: 97,bpm
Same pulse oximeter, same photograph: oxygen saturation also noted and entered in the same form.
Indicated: 90,%
